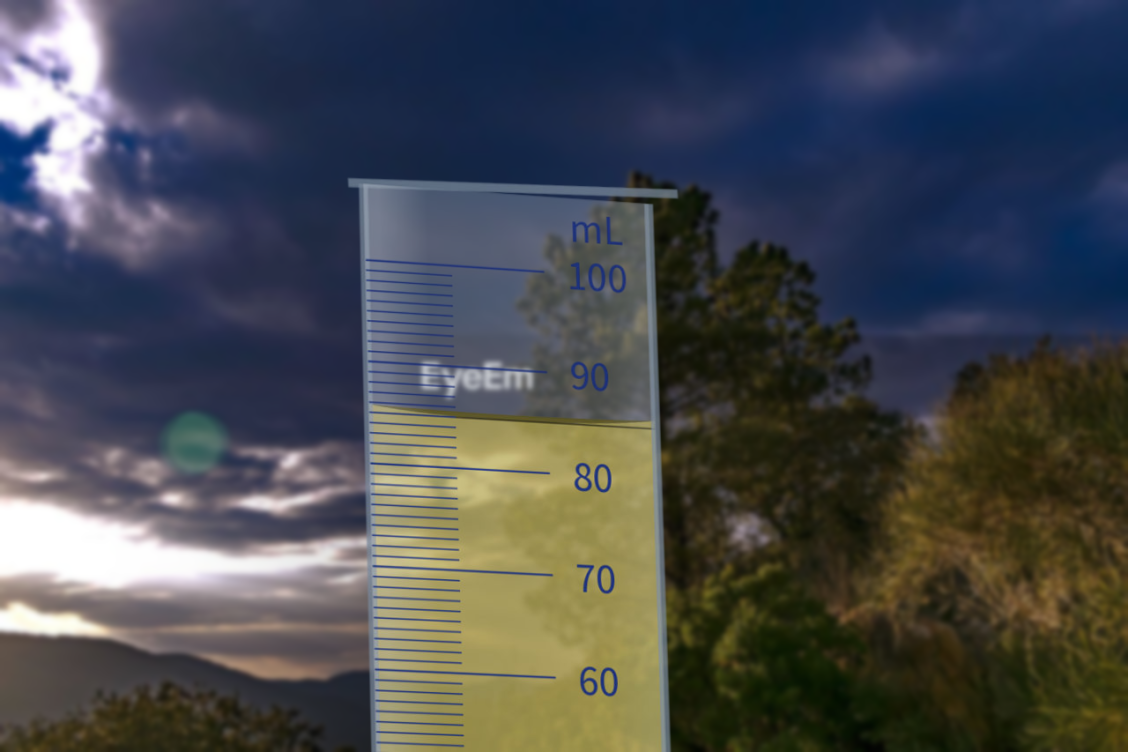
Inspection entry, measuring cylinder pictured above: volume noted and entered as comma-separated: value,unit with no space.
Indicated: 85,mL
